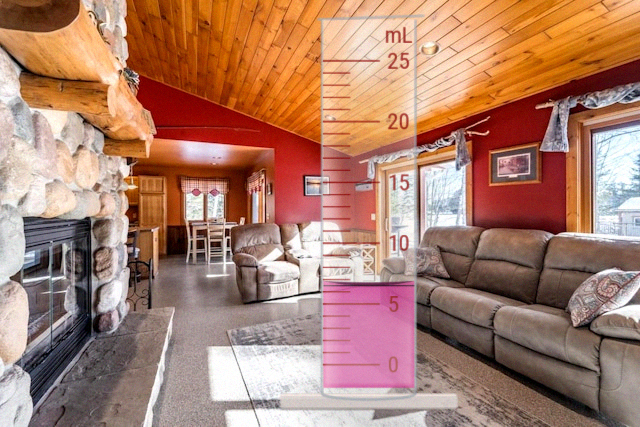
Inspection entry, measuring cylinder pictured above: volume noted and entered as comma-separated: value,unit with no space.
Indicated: 6.5,mL
